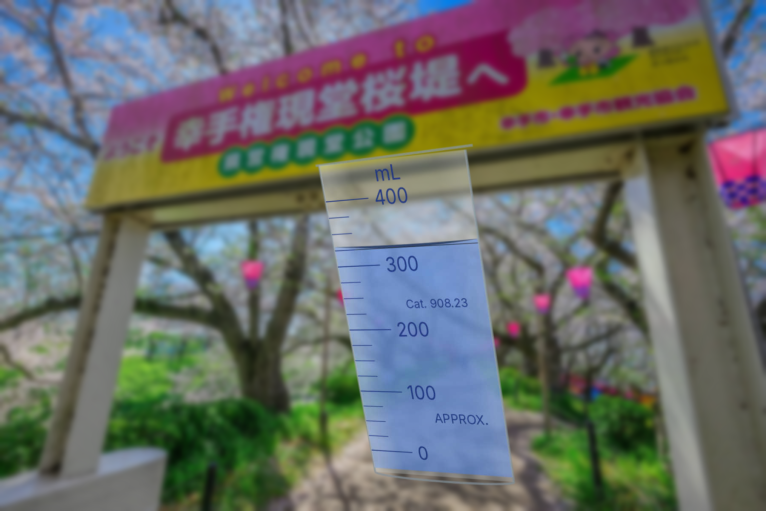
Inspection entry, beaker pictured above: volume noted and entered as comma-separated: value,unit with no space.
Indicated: 325,mL
